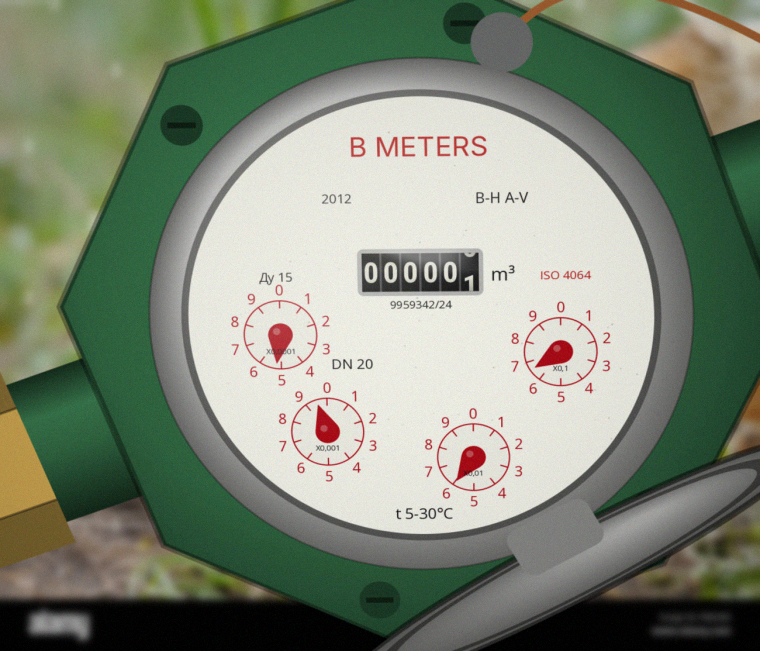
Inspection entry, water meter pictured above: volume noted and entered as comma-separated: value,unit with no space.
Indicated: 0.6595,m³
